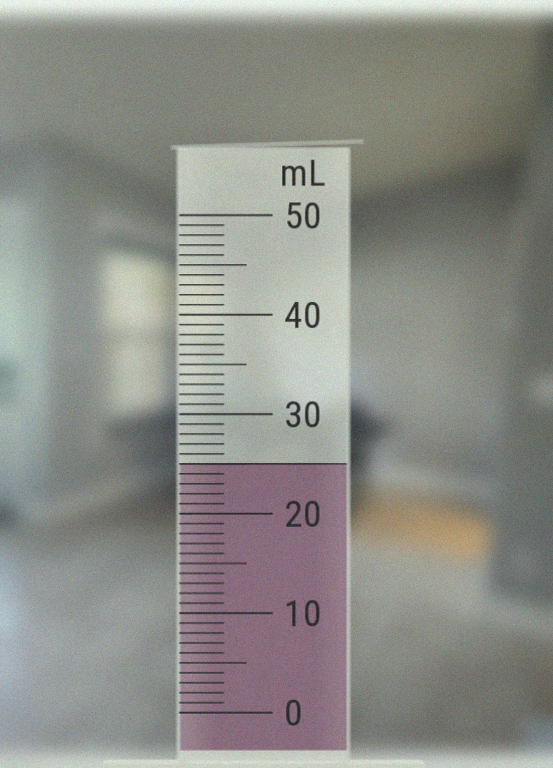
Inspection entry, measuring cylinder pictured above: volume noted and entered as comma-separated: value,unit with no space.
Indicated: 25,mL
